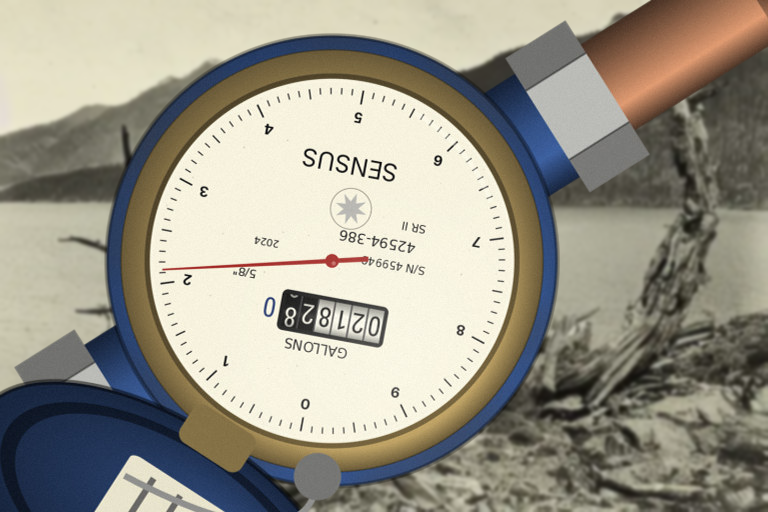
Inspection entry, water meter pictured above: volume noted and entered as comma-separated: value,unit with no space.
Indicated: 218282.1,gal
